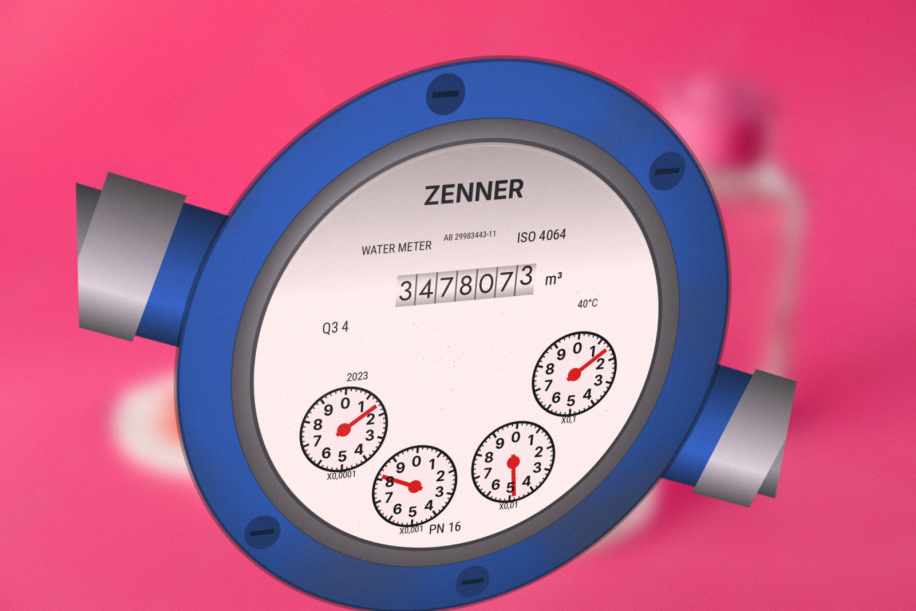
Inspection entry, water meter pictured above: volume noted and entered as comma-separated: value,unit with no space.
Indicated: 3478073.1481,m³
